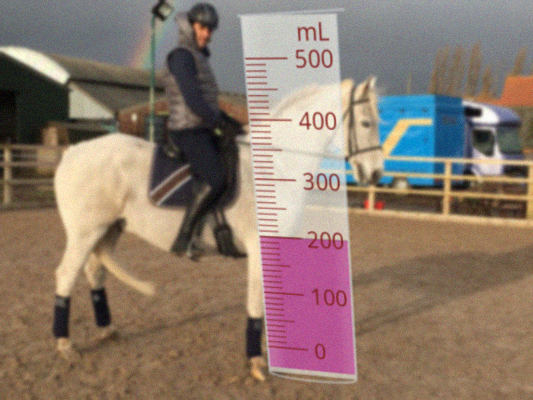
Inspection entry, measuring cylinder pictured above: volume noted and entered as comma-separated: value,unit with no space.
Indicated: 200,mL
